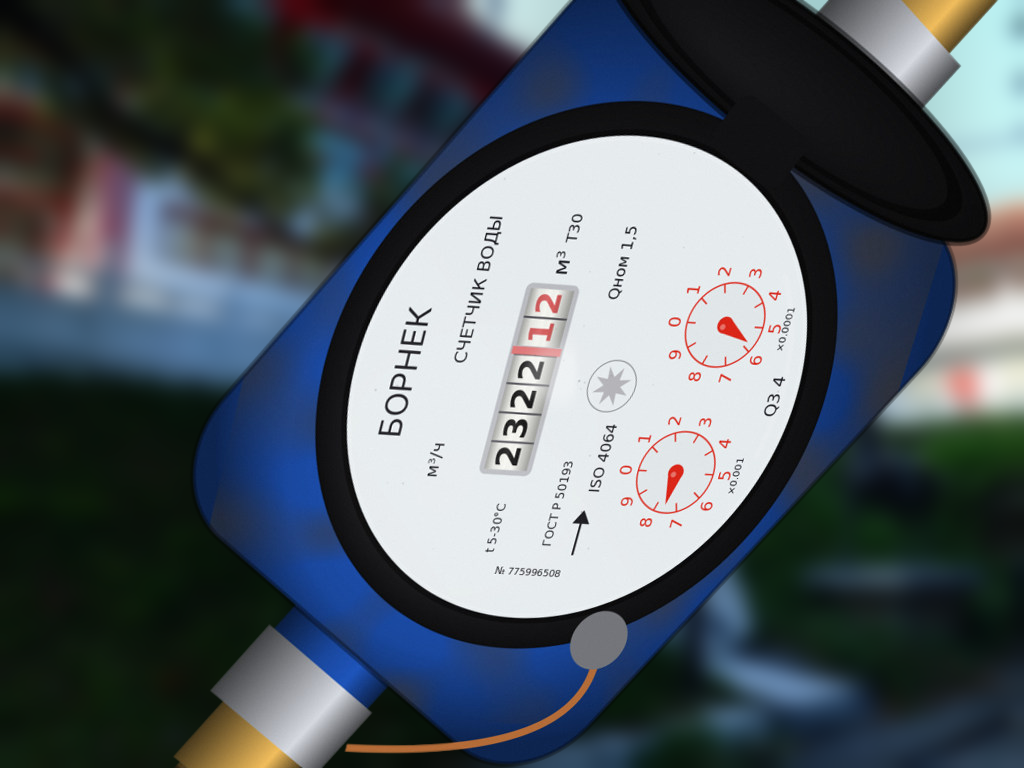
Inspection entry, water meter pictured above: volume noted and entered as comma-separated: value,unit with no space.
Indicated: 2322.1275,m³
